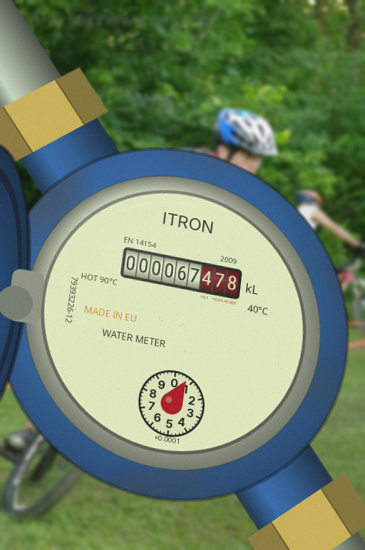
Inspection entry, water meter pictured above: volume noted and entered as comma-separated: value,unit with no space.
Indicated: 67.4780,kL
